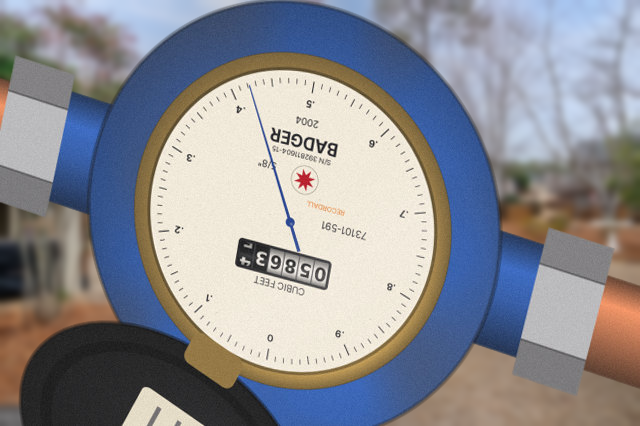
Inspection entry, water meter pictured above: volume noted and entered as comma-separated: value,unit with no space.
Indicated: 58634.42,ft³
